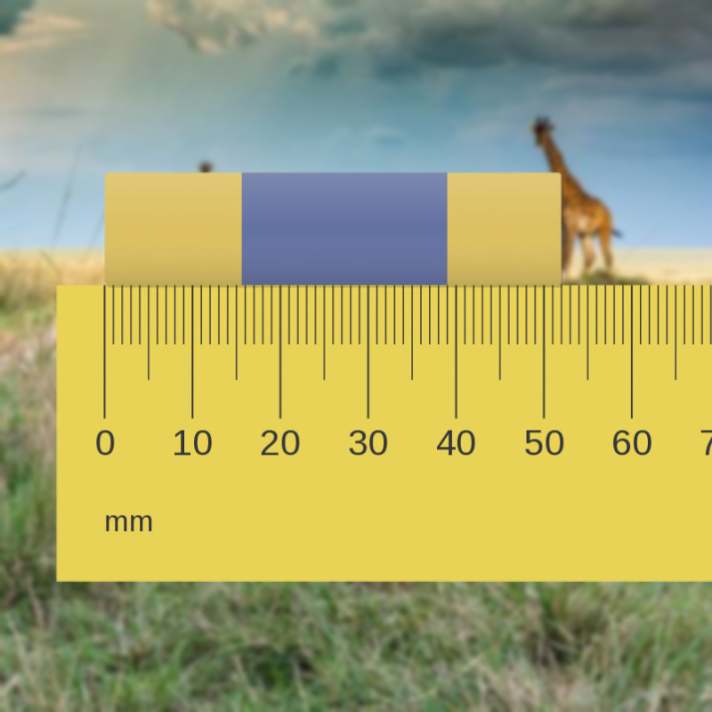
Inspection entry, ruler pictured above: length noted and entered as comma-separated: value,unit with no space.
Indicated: 52,mm
